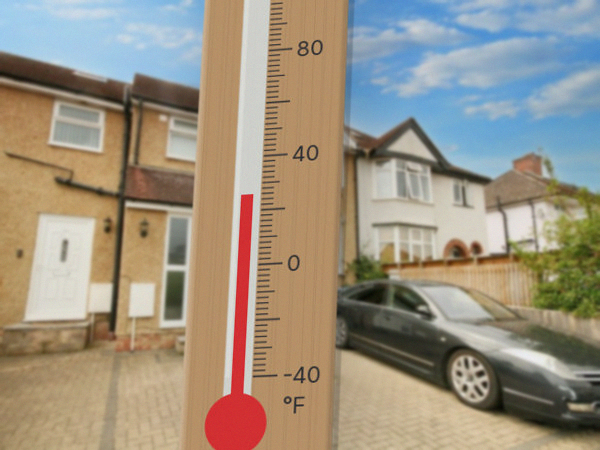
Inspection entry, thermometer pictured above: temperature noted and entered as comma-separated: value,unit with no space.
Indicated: 26,°F
